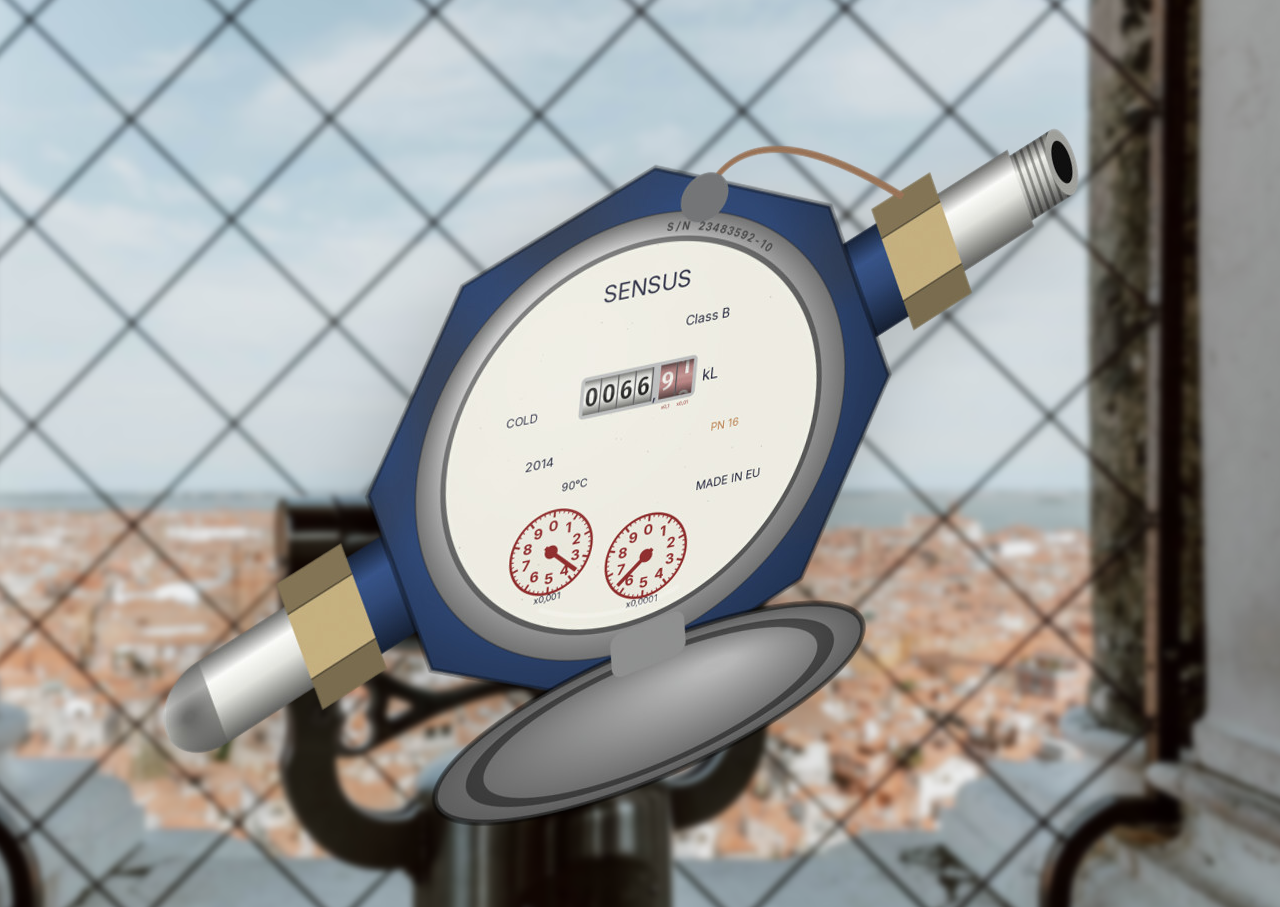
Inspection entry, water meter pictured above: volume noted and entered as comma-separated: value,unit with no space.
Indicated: 66.9136,kL
